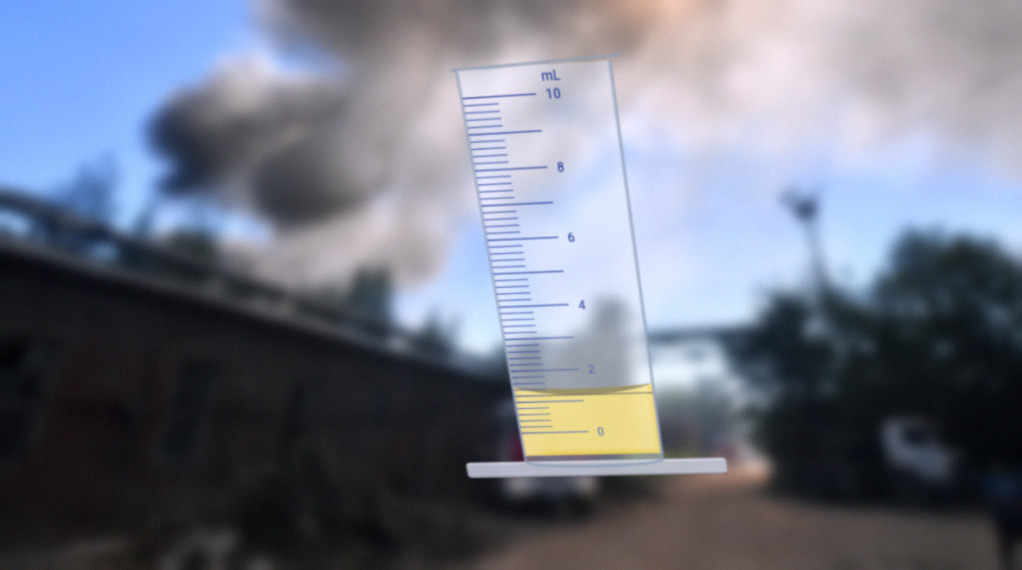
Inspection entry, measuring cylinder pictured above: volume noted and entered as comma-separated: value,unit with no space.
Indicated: 1.2,mL
